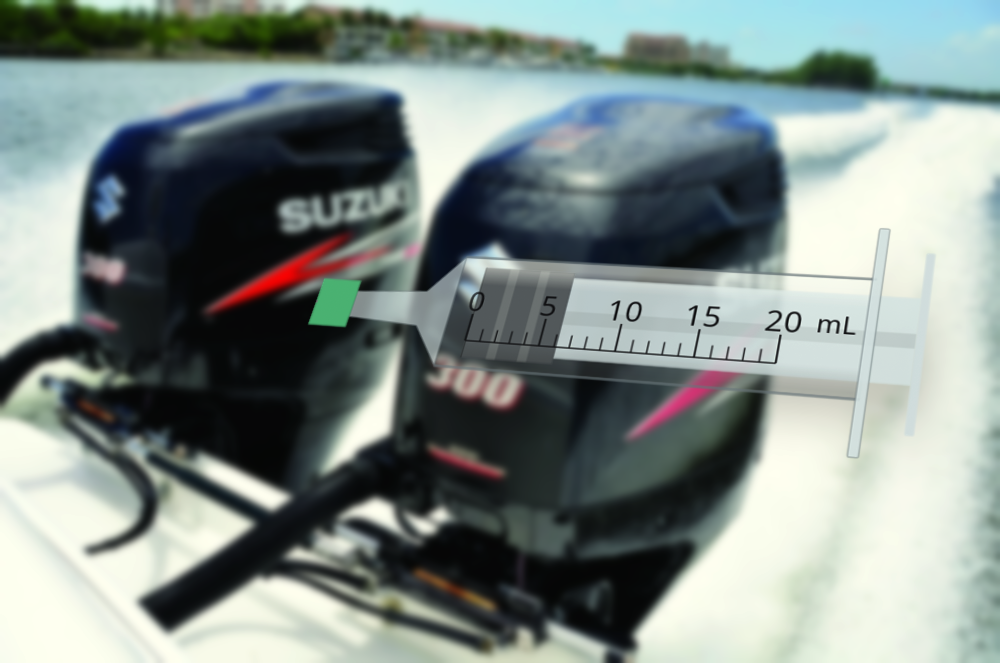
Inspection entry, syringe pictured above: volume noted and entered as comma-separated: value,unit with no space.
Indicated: 0,mL
